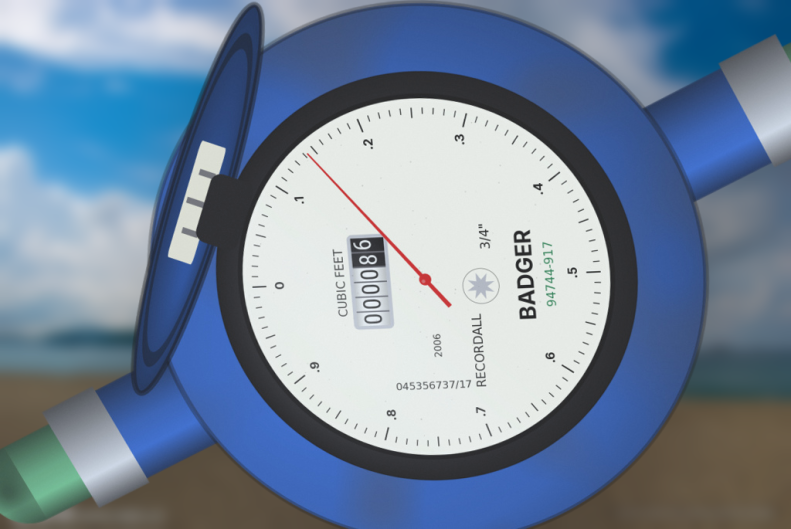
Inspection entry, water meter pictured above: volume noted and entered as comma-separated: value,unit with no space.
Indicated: 86.14,ft³
